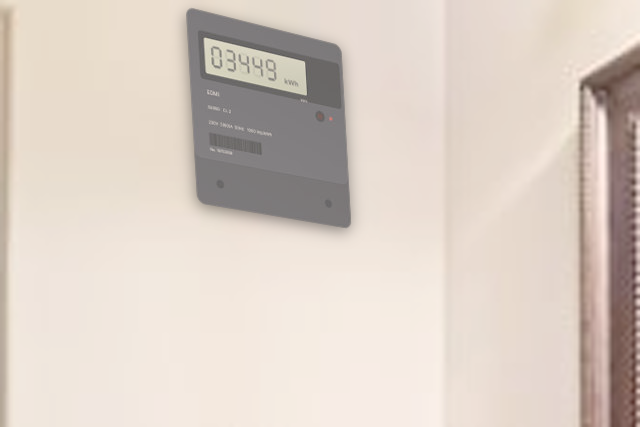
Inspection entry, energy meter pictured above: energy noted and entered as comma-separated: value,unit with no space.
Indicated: 3449,kWh
